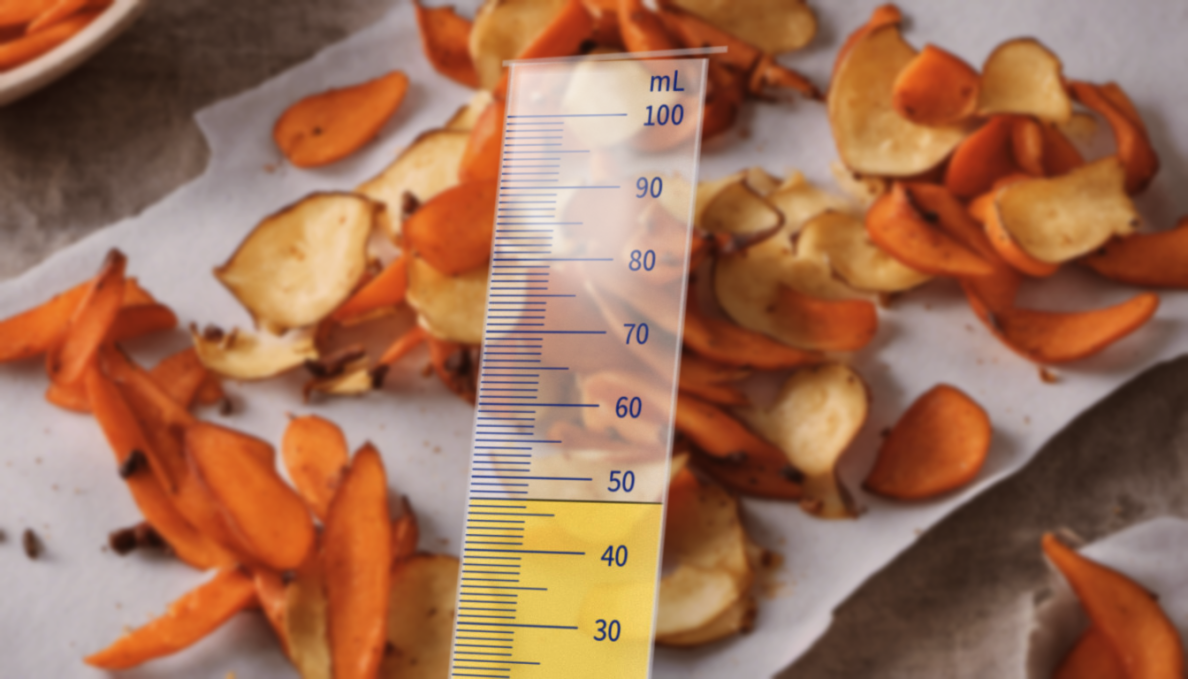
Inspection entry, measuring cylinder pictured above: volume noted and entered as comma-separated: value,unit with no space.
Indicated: 47,mL
